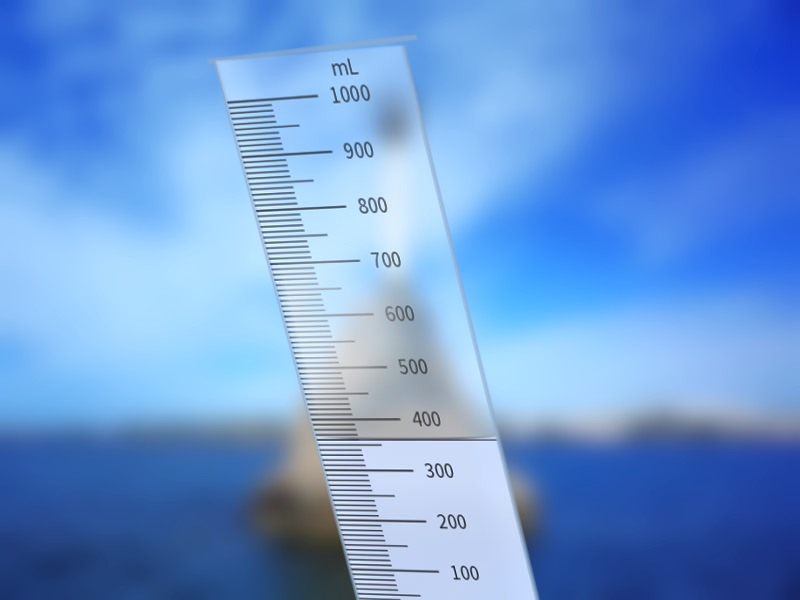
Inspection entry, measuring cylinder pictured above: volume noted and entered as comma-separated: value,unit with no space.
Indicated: 360,mL
